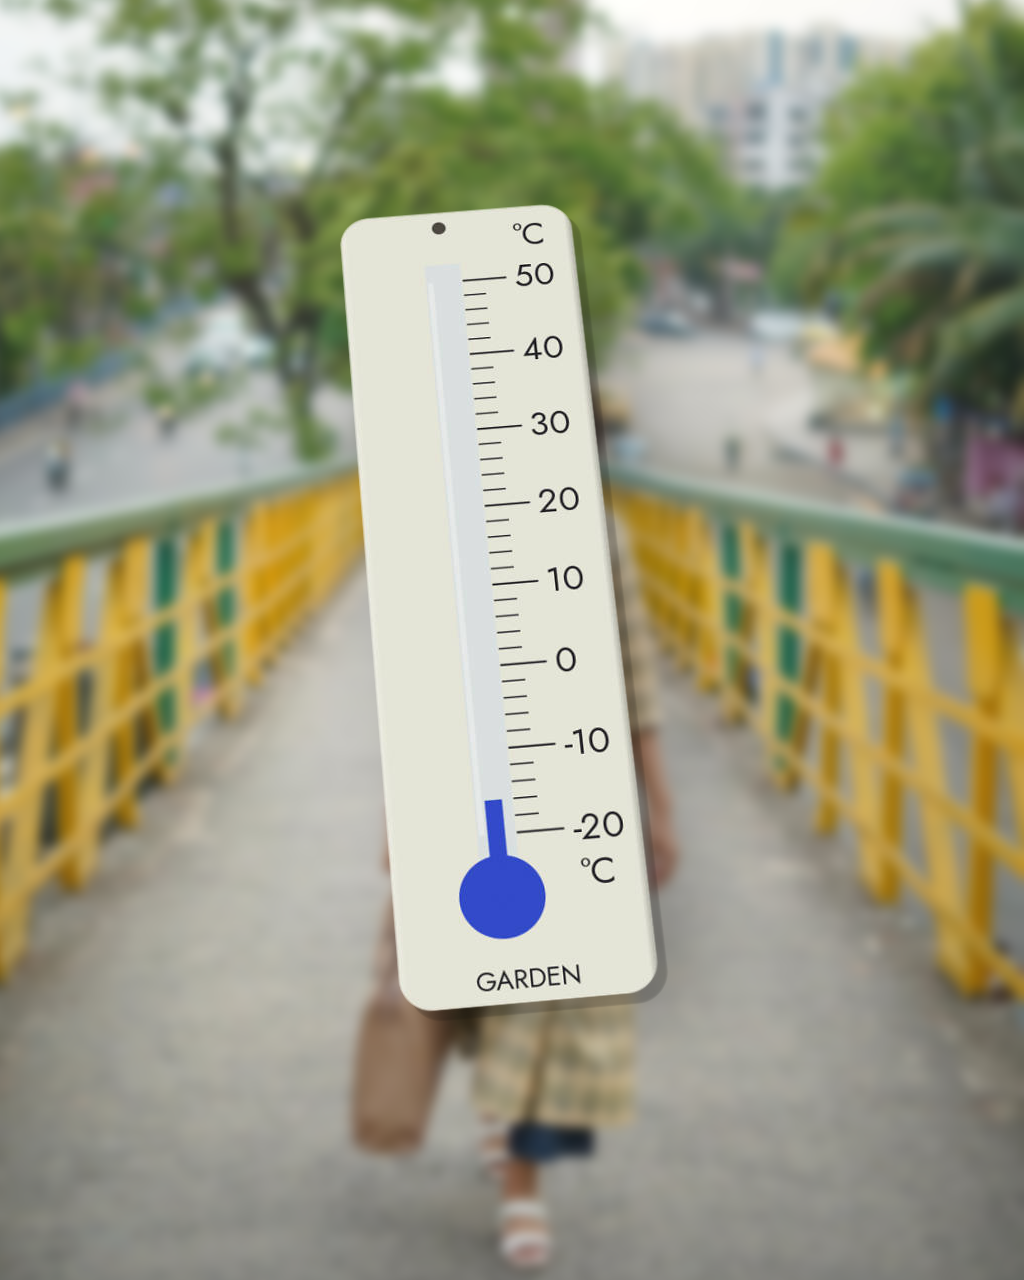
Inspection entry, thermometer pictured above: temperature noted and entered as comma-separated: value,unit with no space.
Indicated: -16,°C
